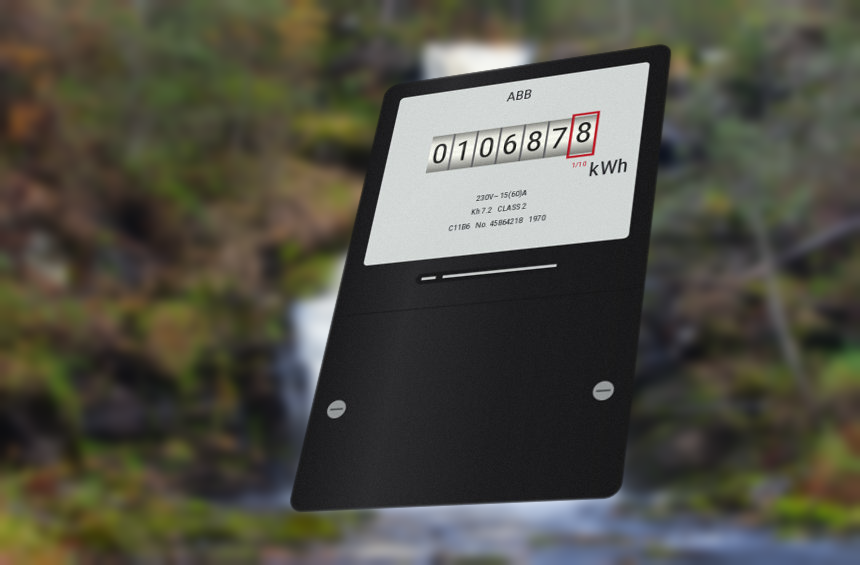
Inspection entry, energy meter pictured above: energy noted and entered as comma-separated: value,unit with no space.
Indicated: 10687.8,kWh
